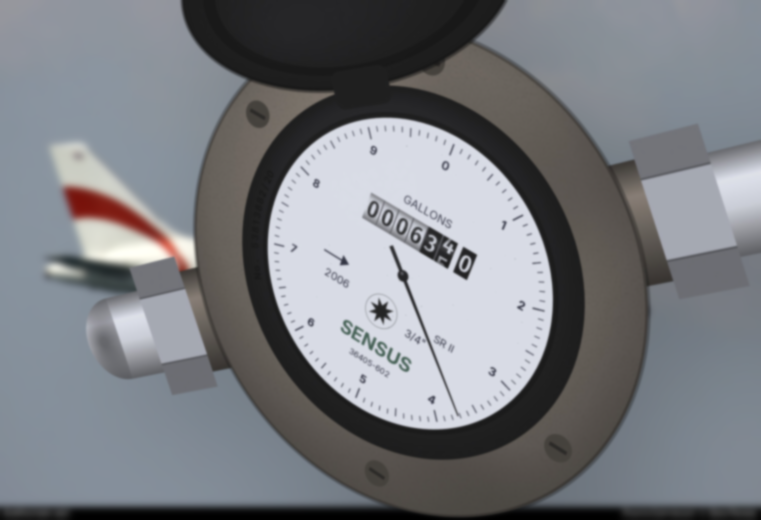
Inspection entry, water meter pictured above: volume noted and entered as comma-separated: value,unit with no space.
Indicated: 6343.7,gal
